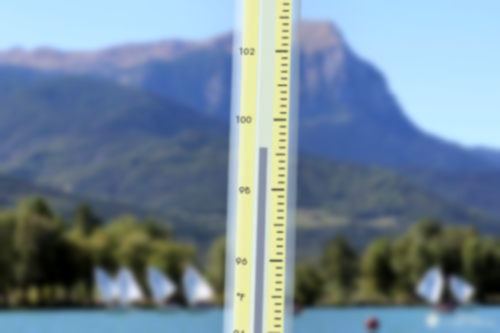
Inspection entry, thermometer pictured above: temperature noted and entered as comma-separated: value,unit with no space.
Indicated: 99.2,°F
